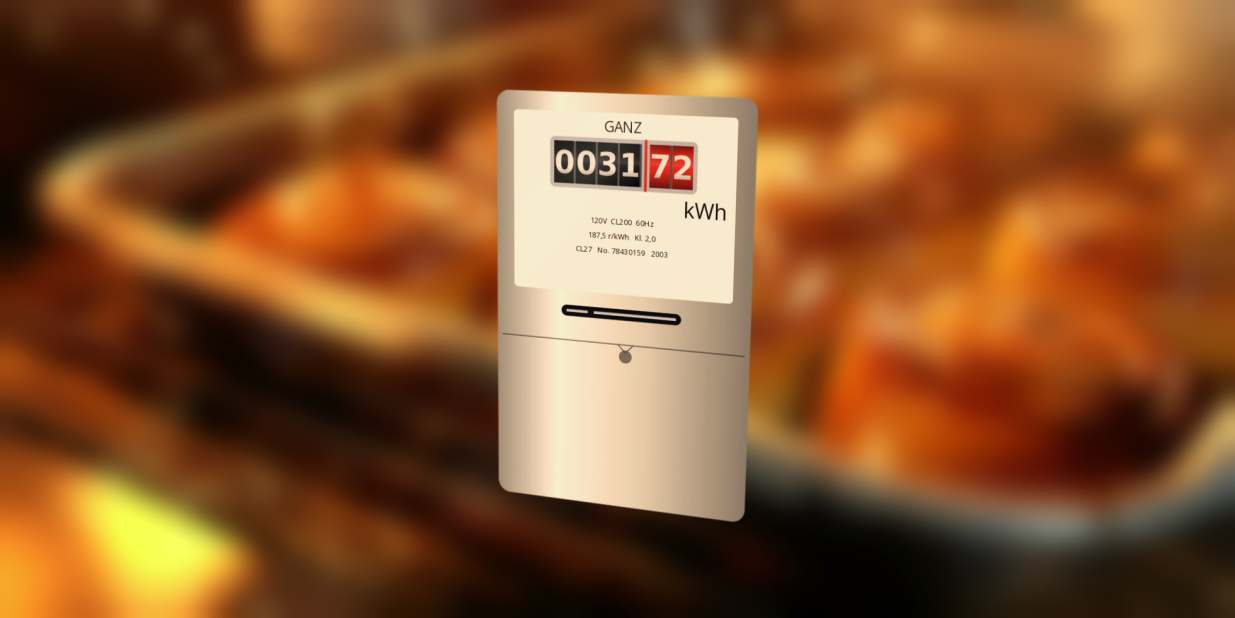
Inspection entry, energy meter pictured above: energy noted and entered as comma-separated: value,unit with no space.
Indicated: 31.72,kWh
